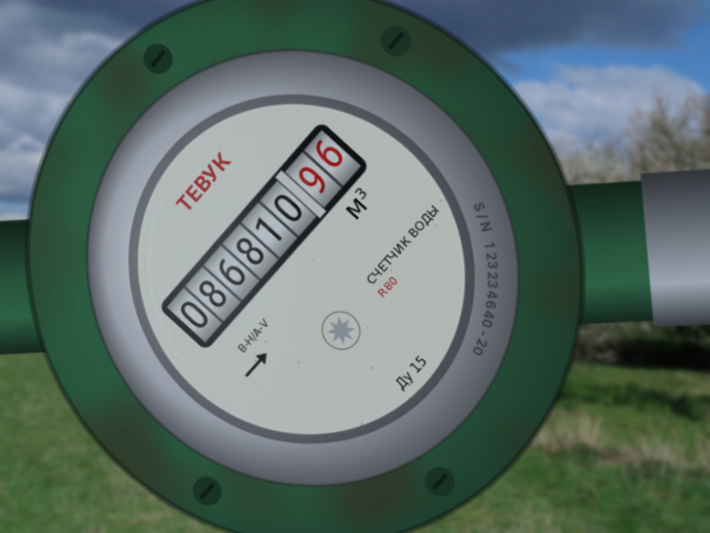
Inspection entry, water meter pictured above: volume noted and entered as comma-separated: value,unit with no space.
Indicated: 86810.96,m³
